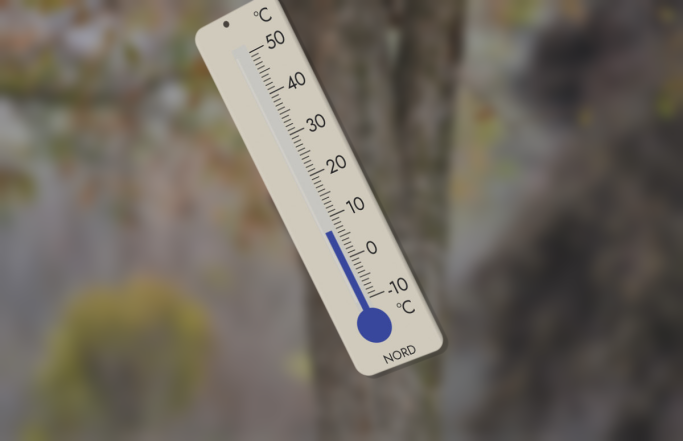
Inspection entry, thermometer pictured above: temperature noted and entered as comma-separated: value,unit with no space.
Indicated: 7,°C
